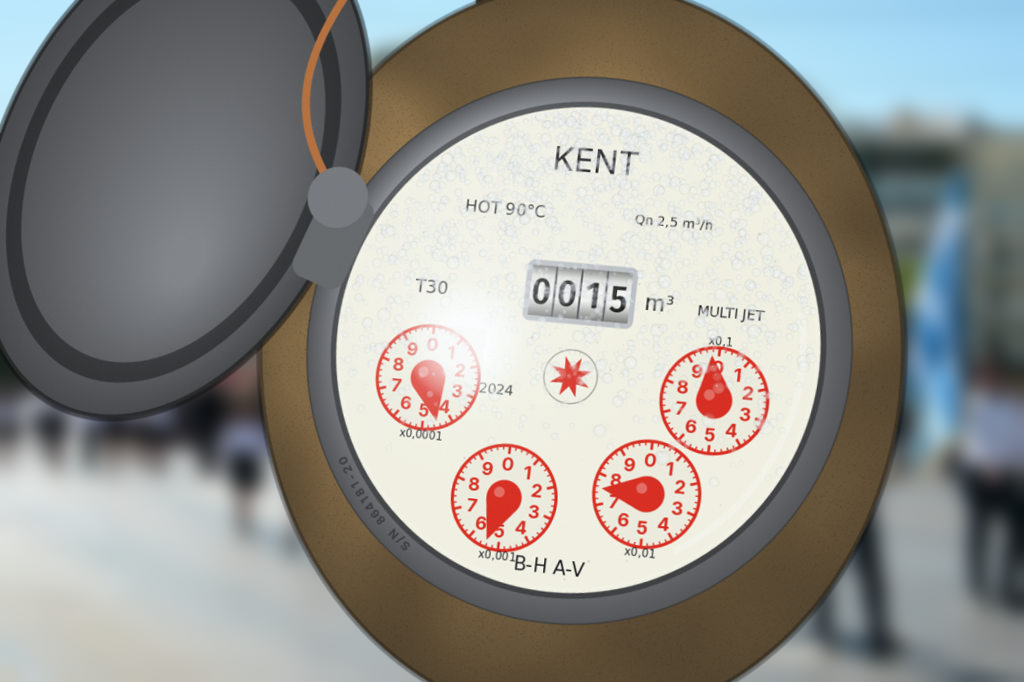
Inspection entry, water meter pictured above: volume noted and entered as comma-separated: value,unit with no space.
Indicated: 14.9754,m³
